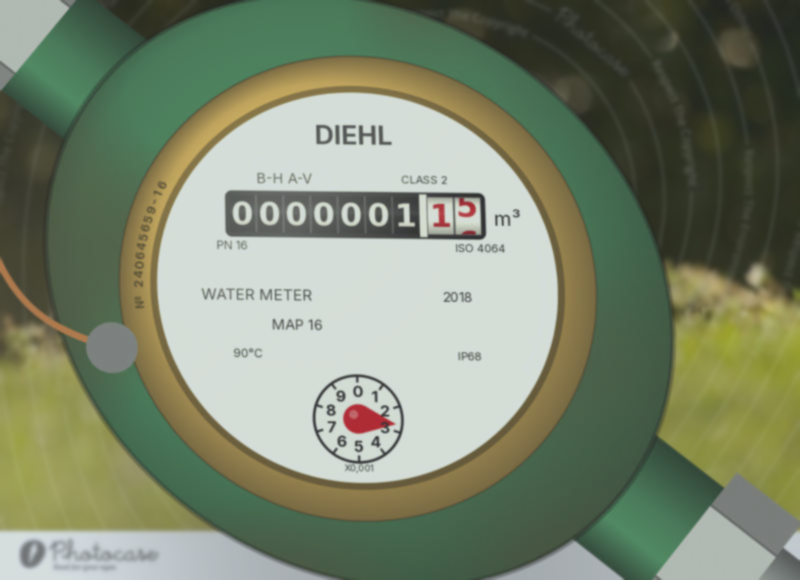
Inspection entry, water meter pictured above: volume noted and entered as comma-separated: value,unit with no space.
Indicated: 1.152,m³
